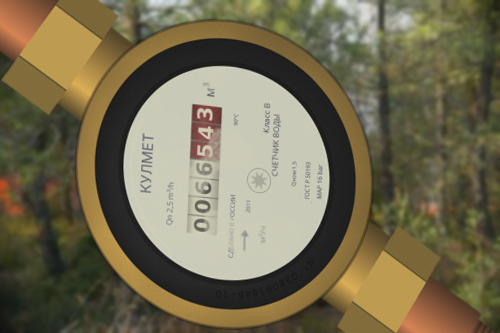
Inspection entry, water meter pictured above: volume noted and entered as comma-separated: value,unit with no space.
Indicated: 66.543,m³
